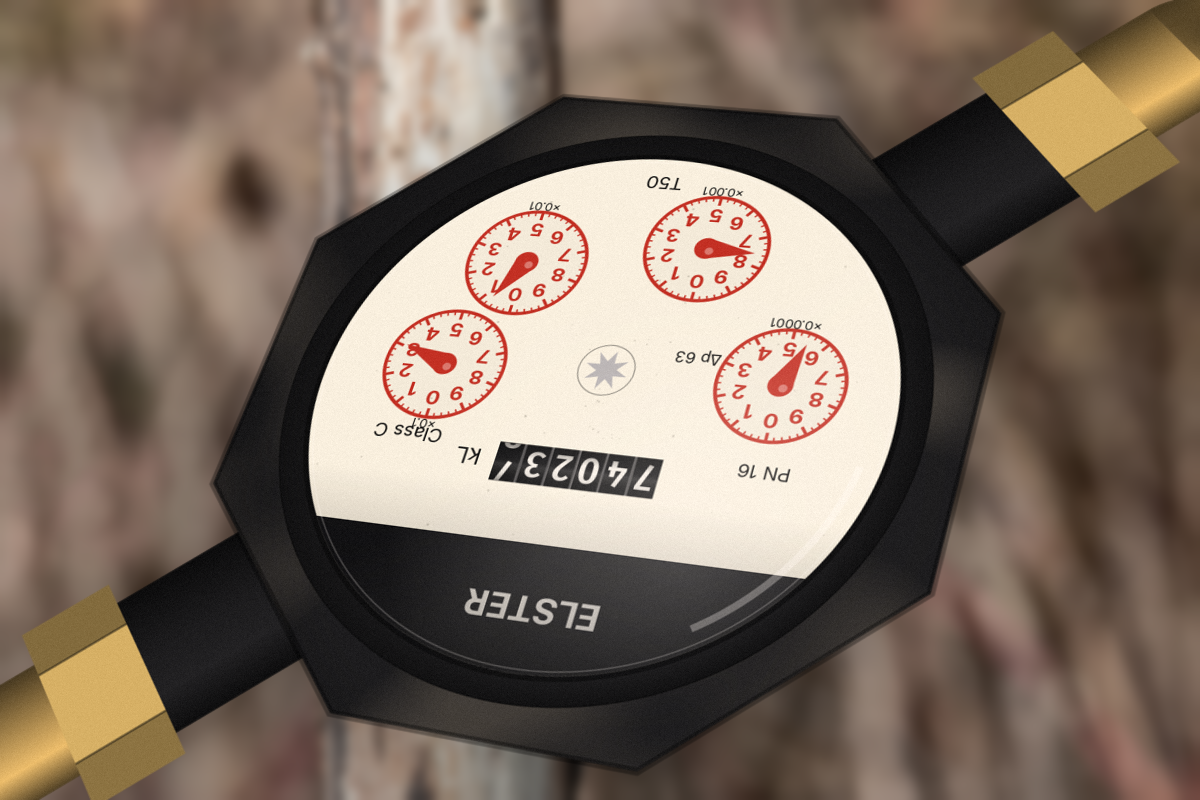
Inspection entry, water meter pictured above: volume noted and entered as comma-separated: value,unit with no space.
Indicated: 740237.3075,kL
